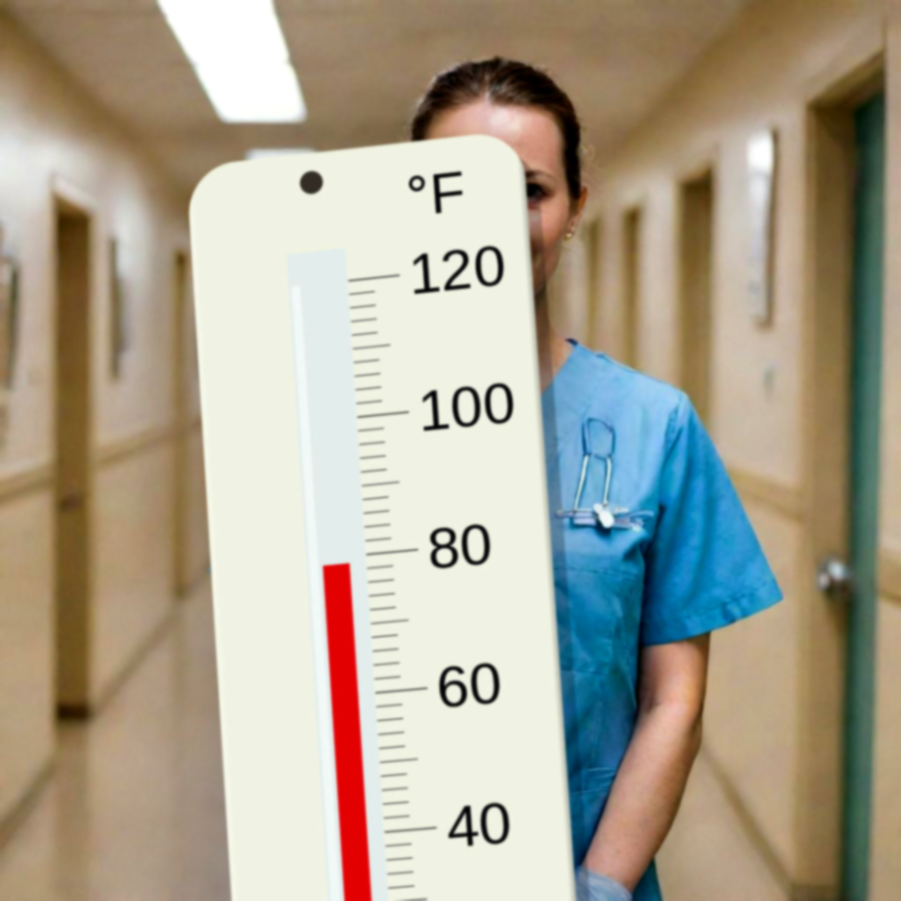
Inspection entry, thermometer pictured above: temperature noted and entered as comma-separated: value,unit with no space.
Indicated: 79,°F
